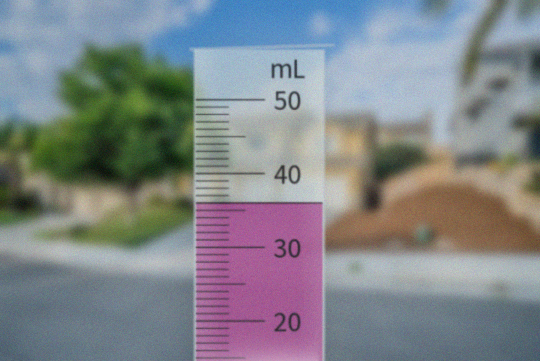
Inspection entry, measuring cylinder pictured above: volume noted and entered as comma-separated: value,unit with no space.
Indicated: 36,mL
